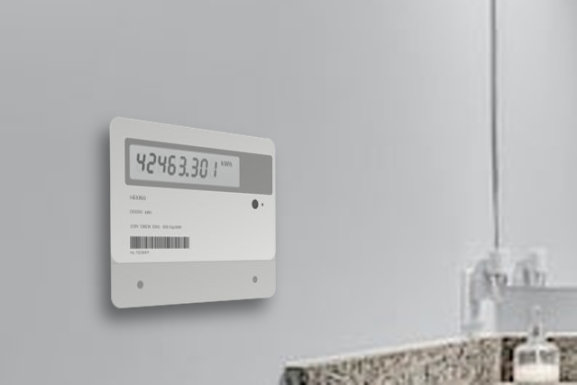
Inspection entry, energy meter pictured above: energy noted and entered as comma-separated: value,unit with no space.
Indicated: 42463.301,kWh
